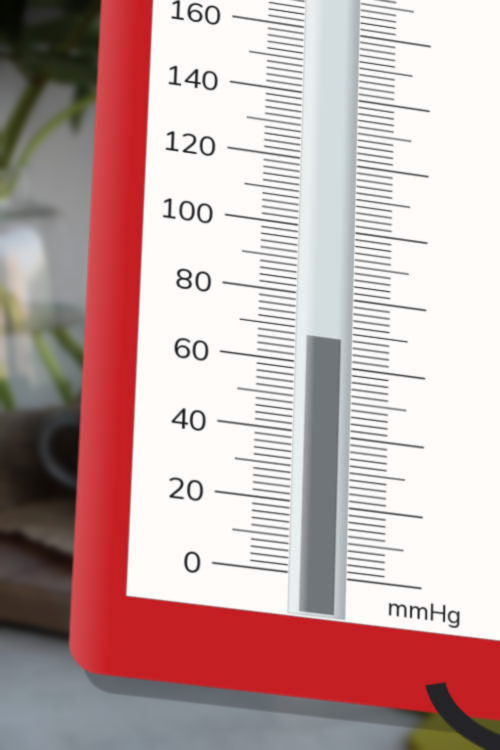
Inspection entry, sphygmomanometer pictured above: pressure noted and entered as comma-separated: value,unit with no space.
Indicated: 68,mmHg
